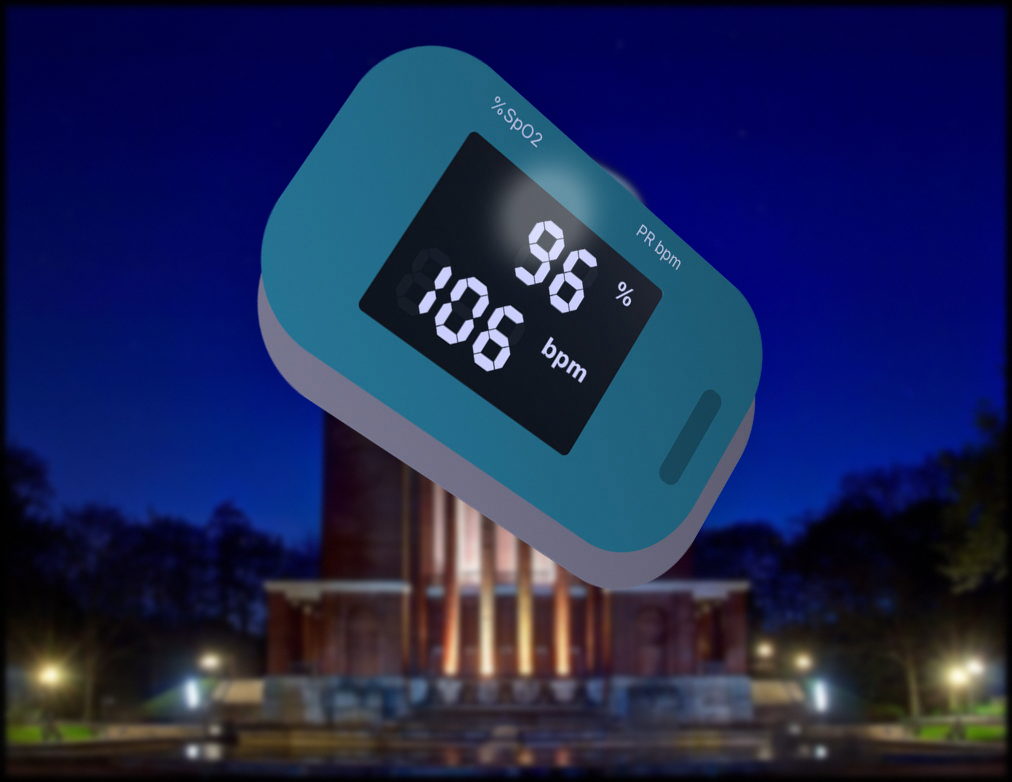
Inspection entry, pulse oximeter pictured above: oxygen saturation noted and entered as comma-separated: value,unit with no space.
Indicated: 96,%
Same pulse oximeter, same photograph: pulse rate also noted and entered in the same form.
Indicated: 106,bpm
